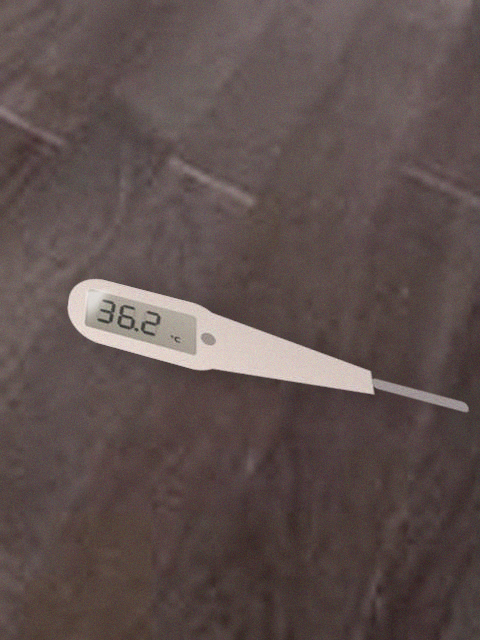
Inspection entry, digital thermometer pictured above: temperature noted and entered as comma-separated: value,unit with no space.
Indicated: 36.2,°C
